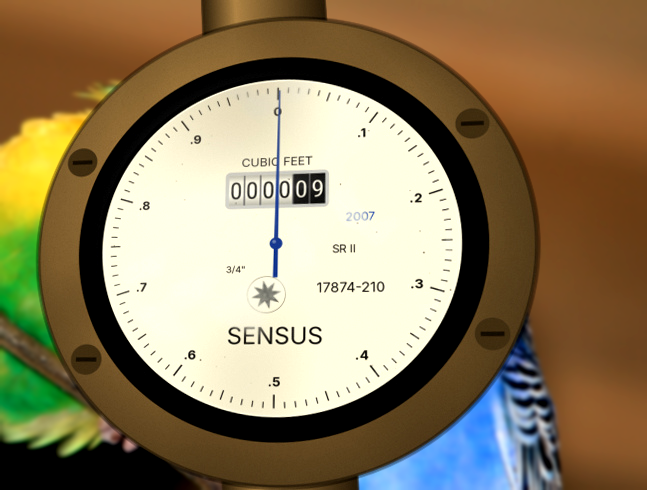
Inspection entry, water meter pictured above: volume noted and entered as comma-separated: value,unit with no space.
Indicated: 9.00,ft³
